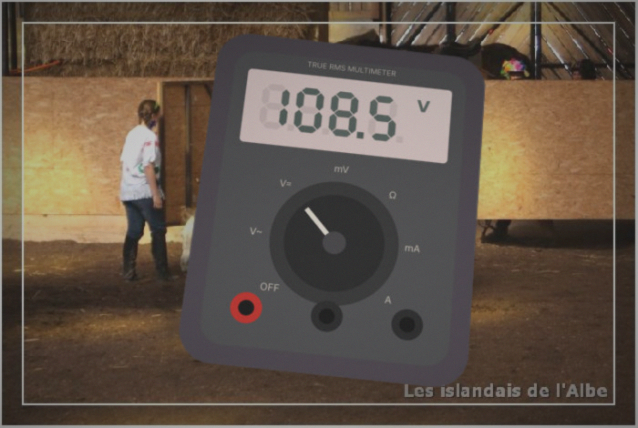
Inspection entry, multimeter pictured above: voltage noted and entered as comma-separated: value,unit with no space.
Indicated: 108.5,V
